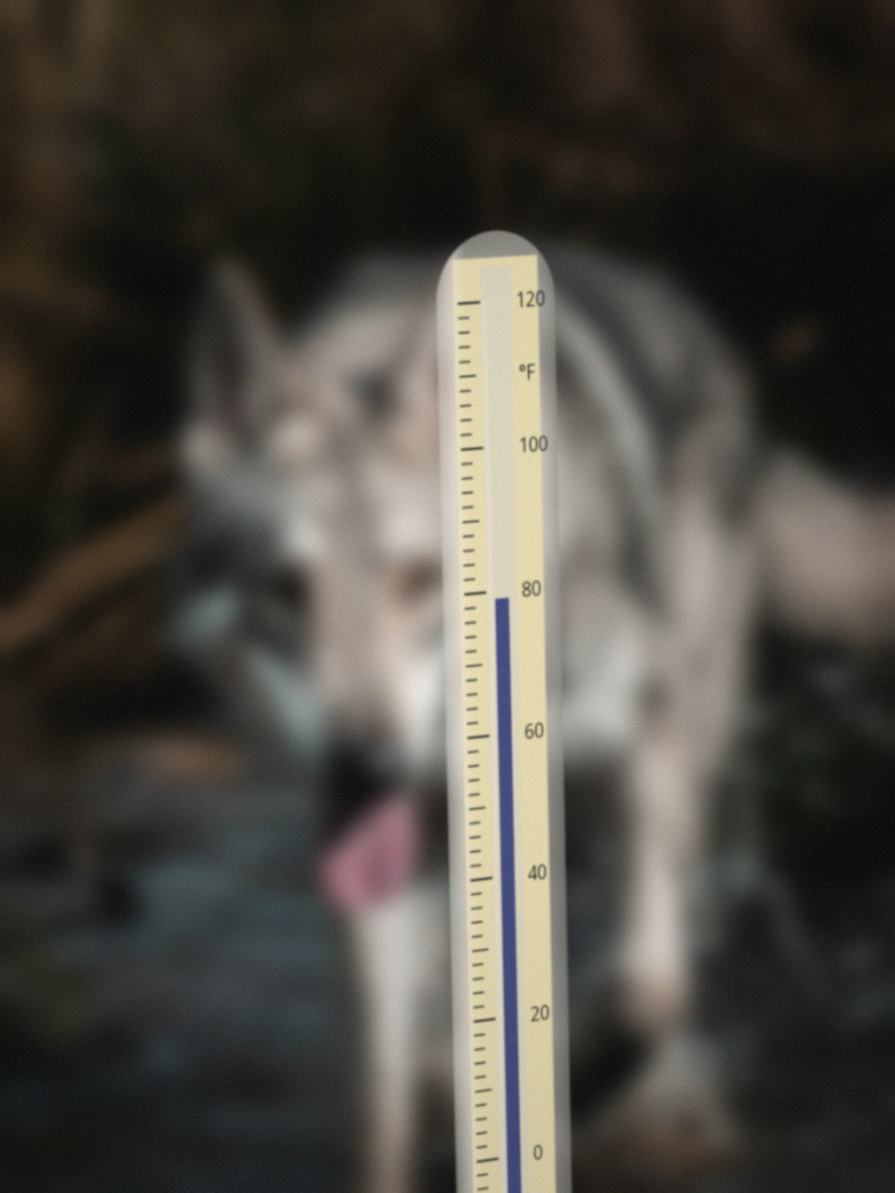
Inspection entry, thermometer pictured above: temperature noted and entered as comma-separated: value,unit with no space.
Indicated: 79,°F
